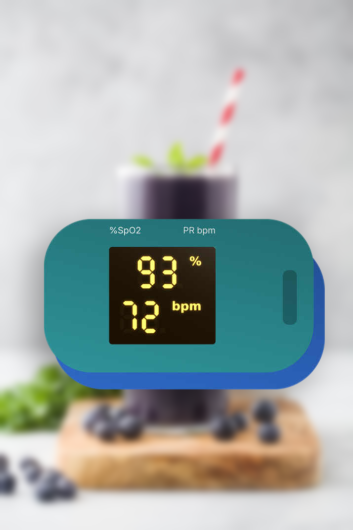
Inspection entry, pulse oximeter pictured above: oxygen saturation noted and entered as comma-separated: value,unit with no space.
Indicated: 93,%
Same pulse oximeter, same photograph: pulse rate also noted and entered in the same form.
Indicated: 72,bpm
